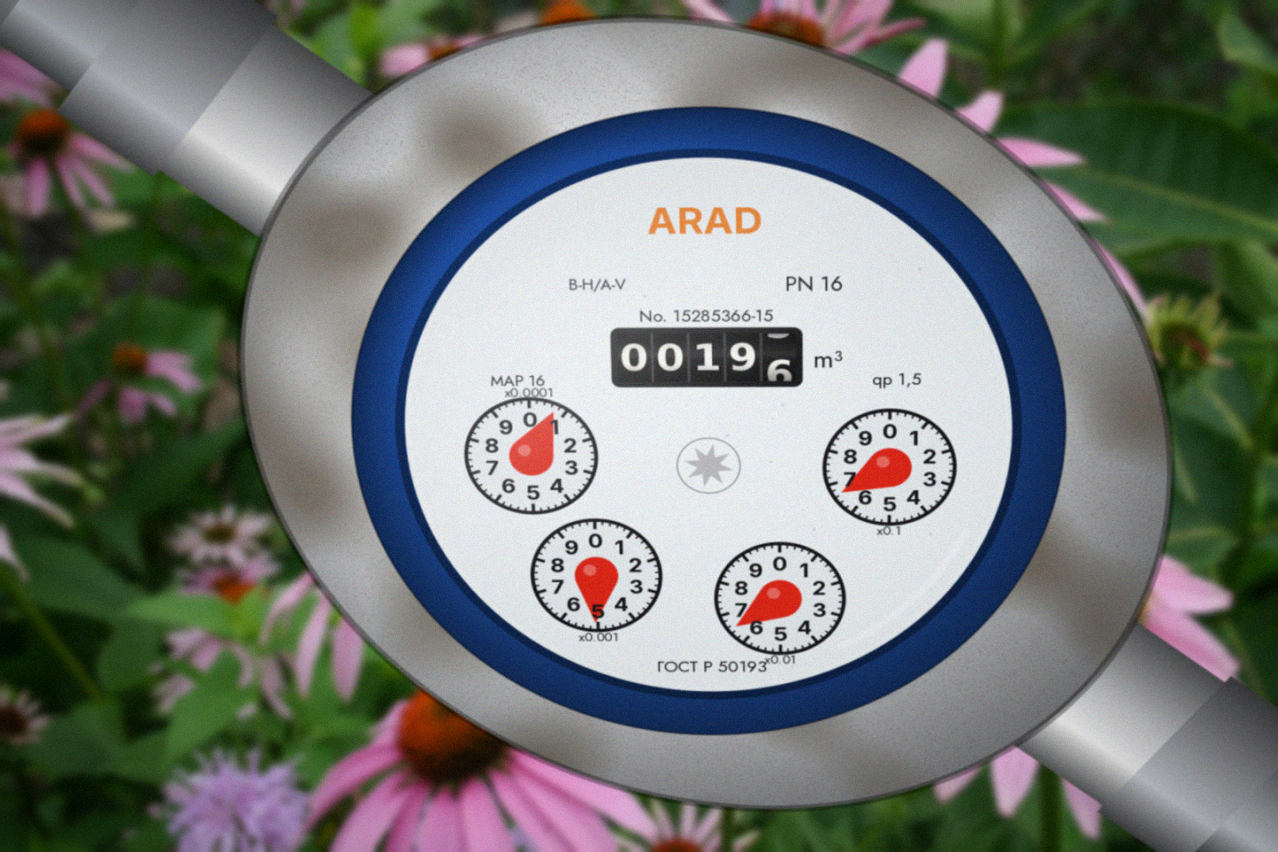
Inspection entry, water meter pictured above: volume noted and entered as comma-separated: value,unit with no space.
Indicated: 195.6650,m³
